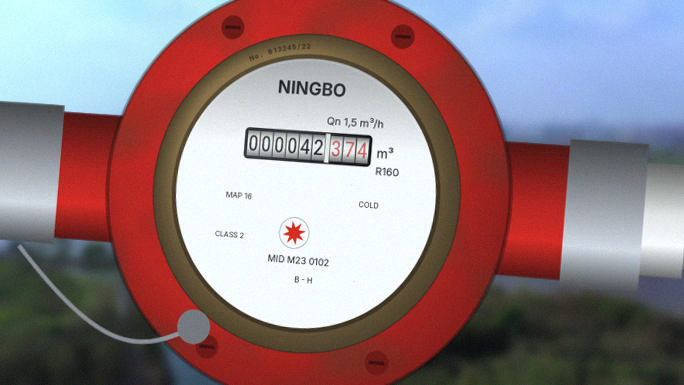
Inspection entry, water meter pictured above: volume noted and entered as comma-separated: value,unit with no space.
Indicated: 42.374,m³
